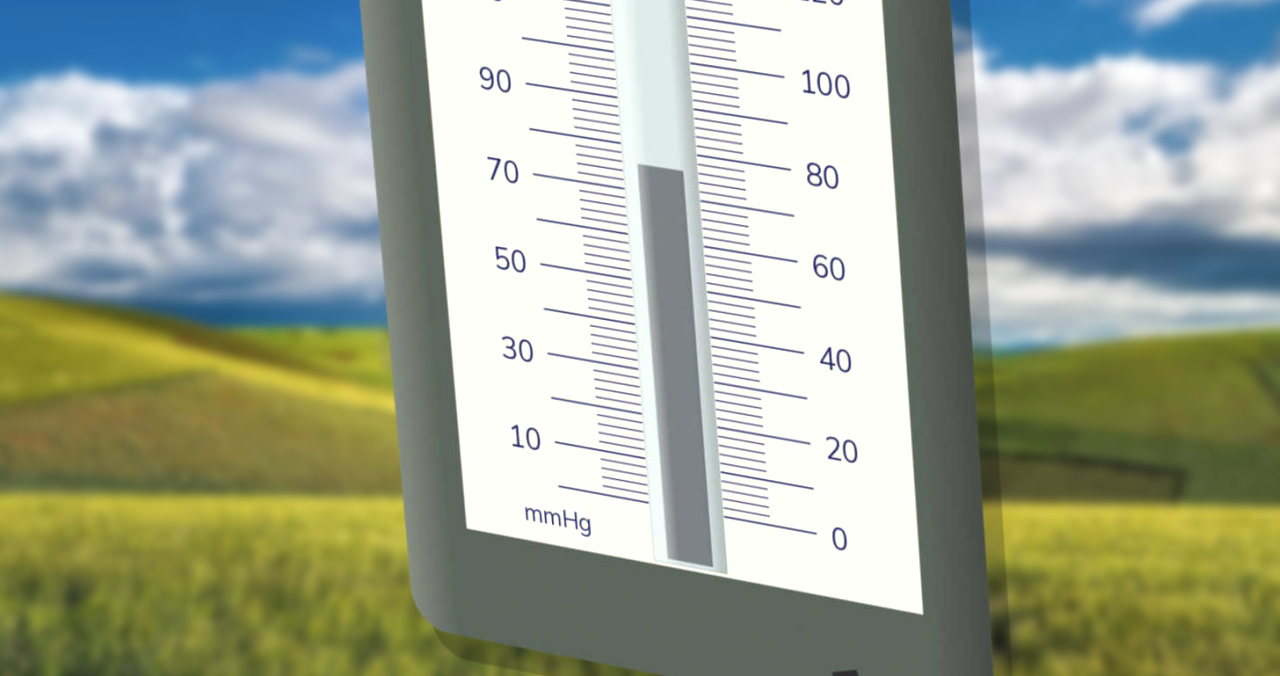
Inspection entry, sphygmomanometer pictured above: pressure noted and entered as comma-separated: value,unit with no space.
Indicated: 76,mmHg
